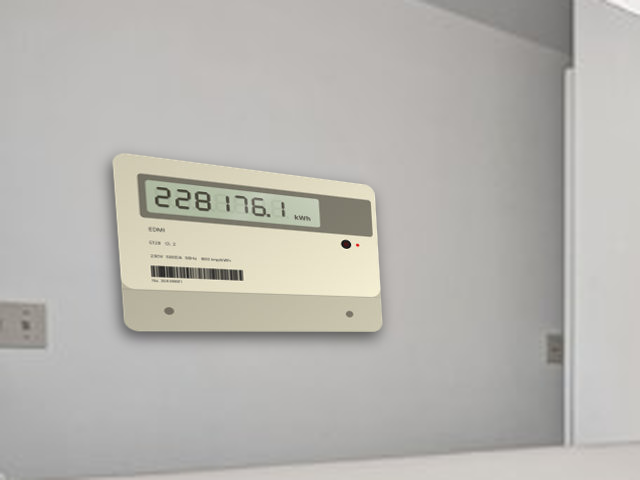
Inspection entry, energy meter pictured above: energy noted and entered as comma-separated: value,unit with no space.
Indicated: 228176.1,kWh
